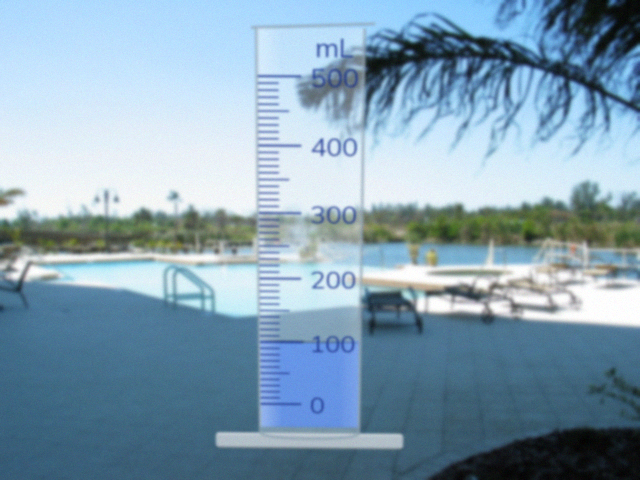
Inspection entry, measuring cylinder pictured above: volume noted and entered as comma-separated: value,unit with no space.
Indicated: 100,mL
